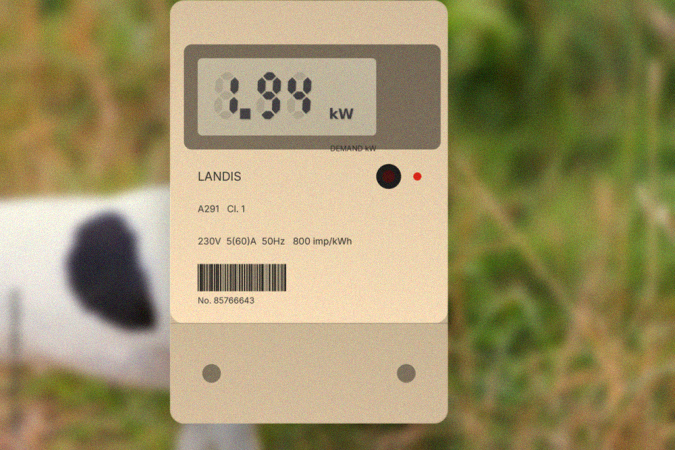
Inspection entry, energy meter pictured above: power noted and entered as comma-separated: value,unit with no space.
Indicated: 1.94,kW
